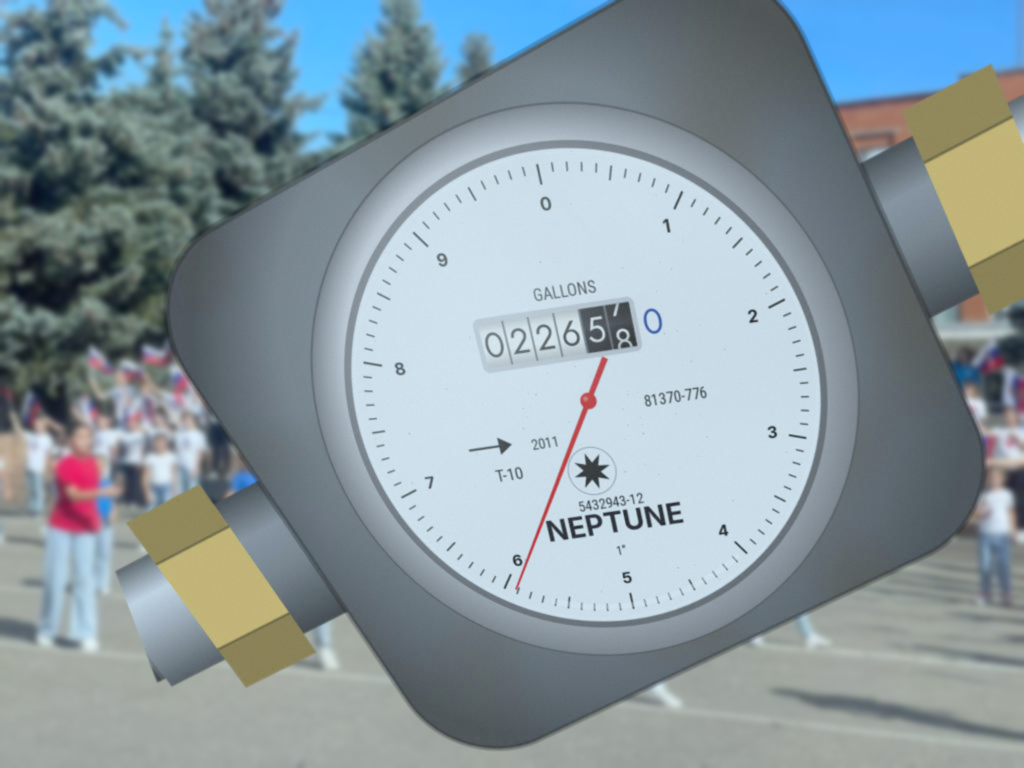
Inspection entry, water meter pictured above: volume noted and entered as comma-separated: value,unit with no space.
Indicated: 226575.9,gal
